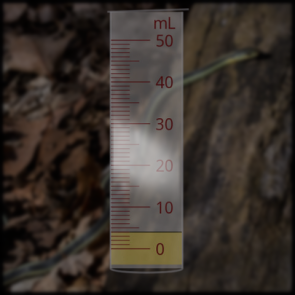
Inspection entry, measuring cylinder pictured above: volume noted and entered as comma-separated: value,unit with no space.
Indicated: 4,mL
